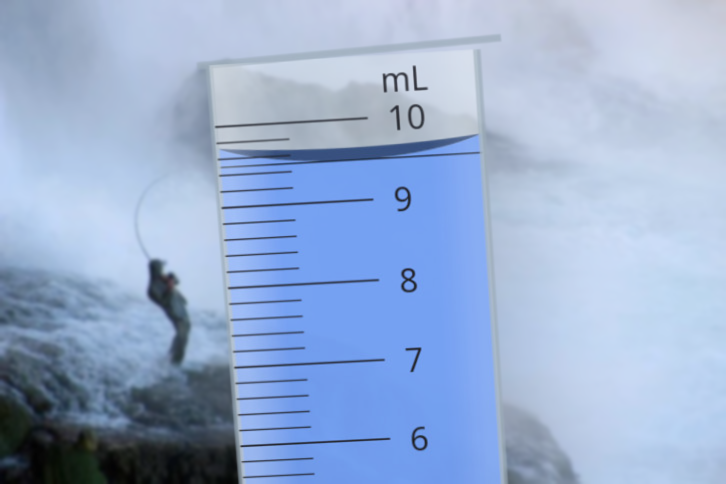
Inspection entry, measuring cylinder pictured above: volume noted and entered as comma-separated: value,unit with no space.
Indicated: 9.5,mL
